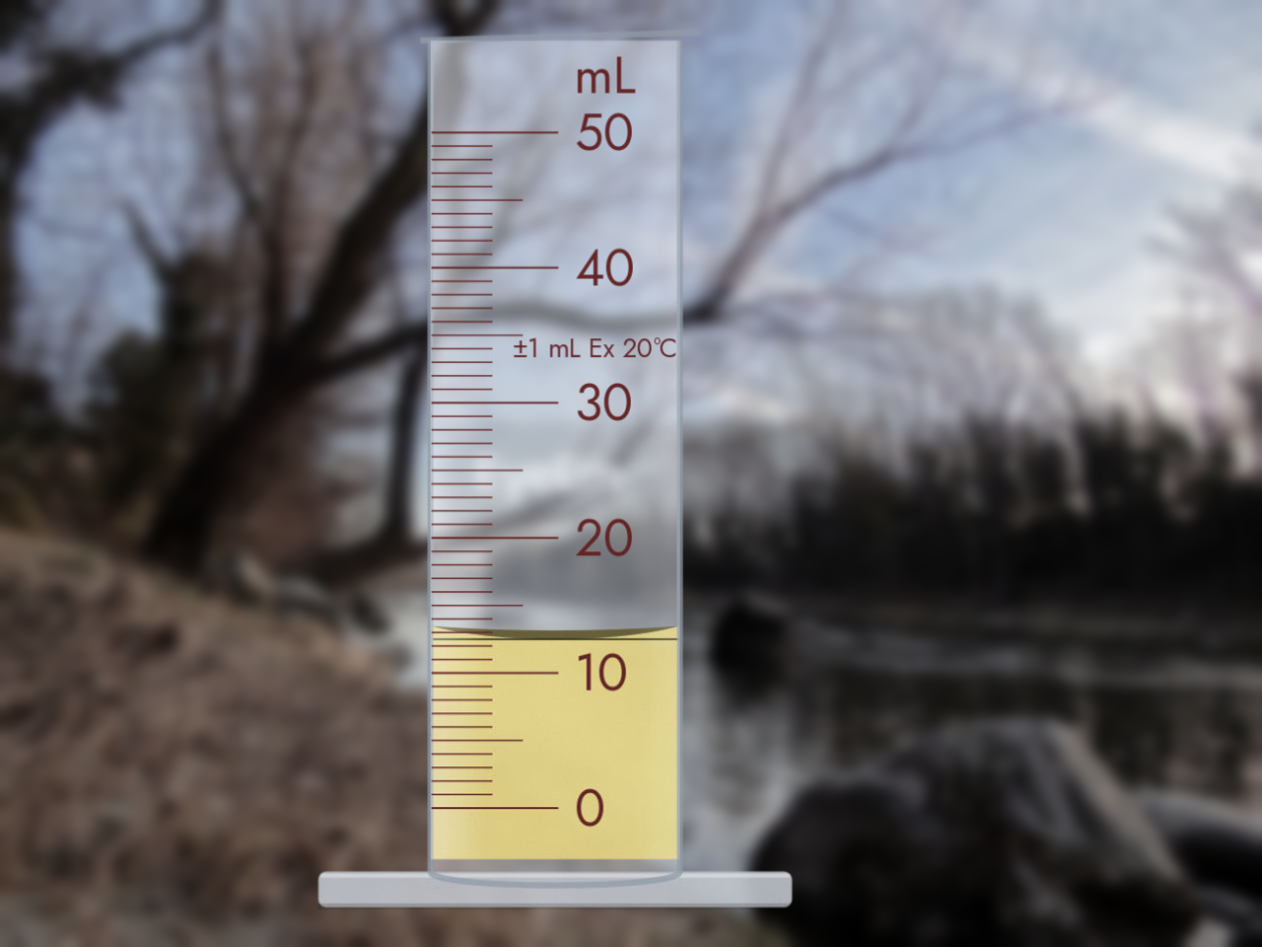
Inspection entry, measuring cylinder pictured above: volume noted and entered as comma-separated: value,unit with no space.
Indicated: 12.5,mL
